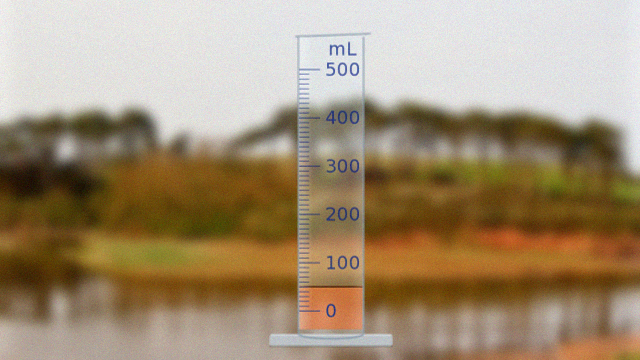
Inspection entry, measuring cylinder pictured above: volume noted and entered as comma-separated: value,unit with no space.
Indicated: 50,mL
